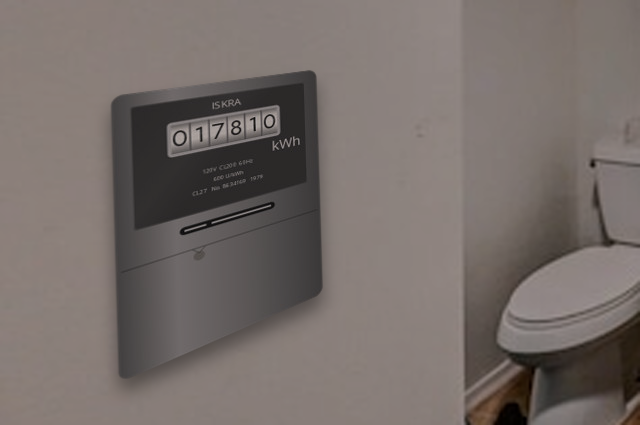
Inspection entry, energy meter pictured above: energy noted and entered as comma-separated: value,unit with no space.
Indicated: 17810,kWh
